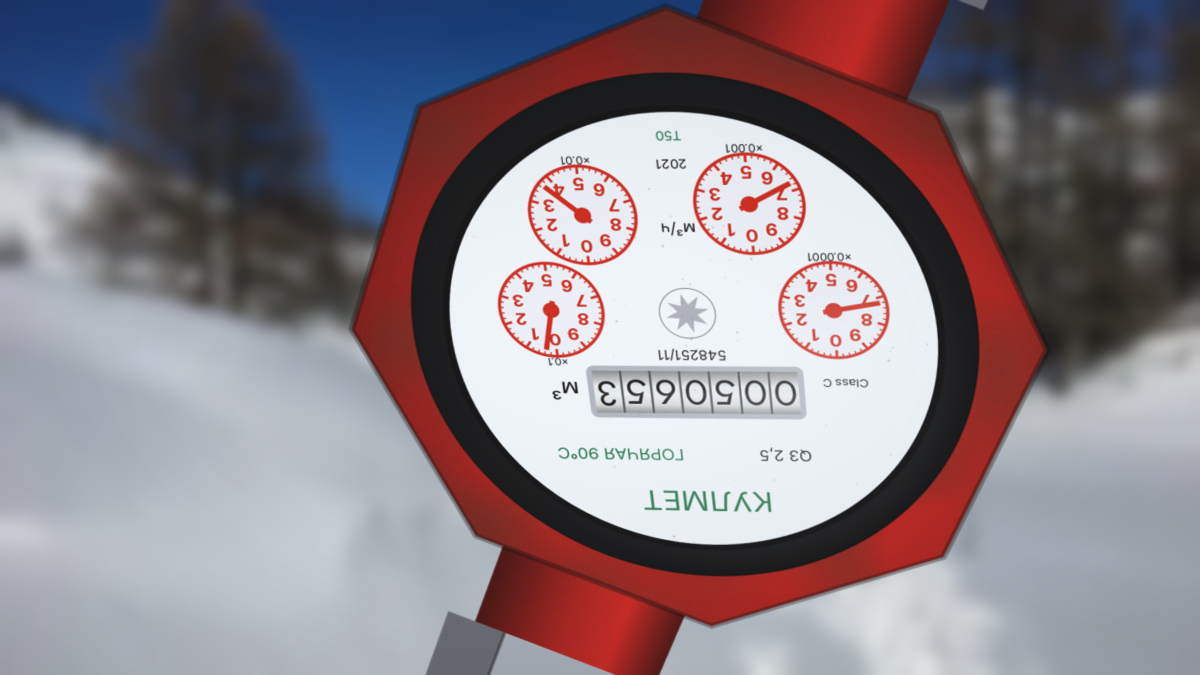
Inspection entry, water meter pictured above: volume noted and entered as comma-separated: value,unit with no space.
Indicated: 50653.0367,m³
